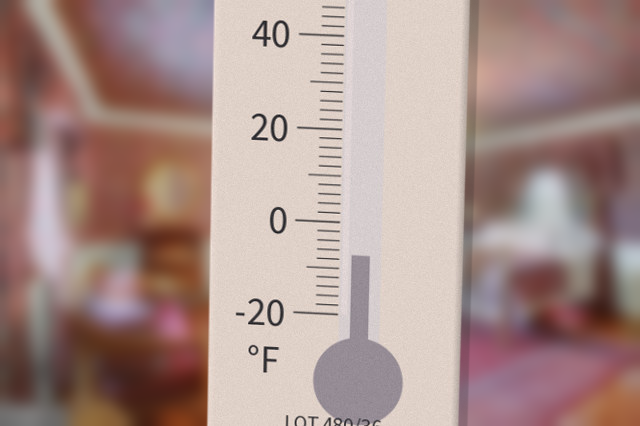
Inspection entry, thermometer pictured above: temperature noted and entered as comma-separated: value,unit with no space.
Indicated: -7,°F
